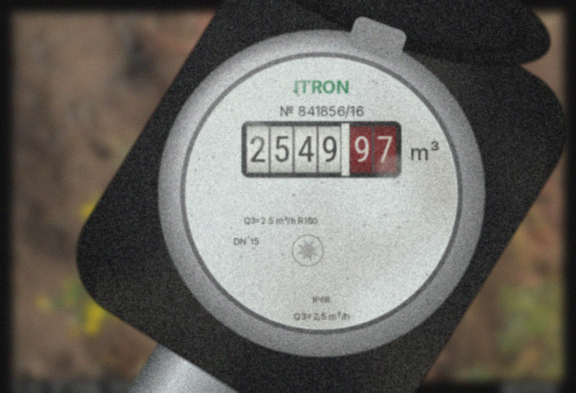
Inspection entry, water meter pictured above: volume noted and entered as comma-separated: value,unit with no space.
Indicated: 2549.97,m³
